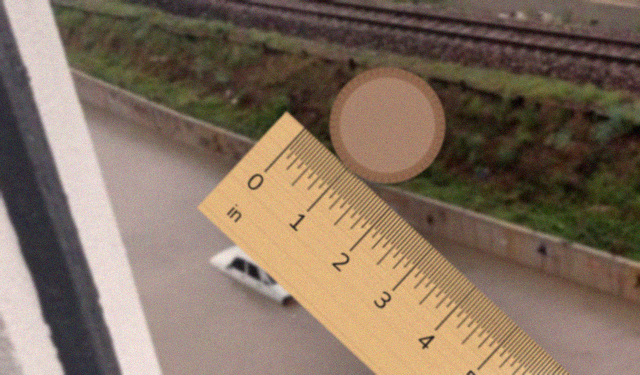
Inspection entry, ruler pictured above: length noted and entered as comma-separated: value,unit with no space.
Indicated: 2,in
